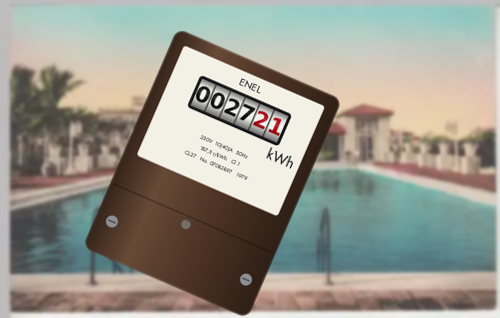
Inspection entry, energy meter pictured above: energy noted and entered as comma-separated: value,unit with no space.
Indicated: 27.21,kWh
